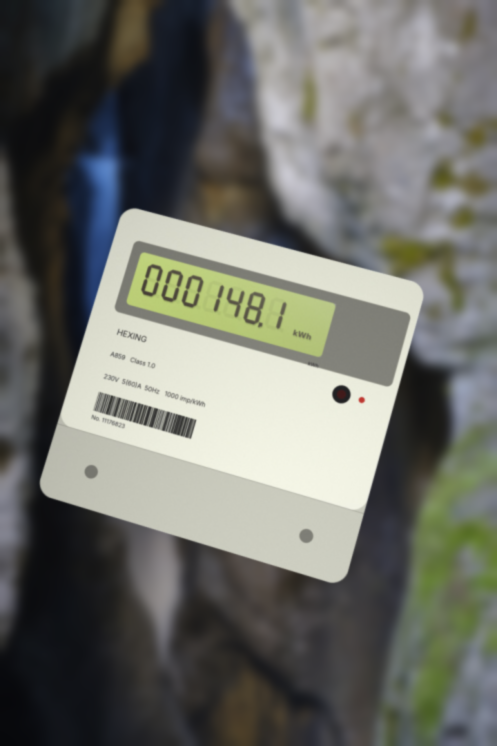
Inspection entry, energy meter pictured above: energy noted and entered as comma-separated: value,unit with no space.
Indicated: 148.1,kWh
